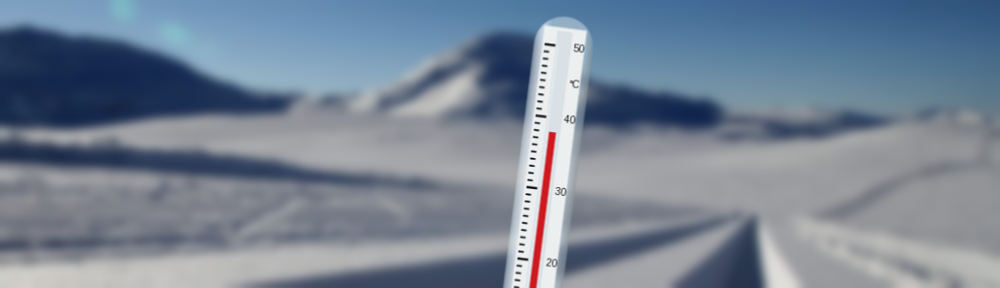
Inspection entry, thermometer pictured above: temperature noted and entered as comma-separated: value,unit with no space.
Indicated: 38,°C
